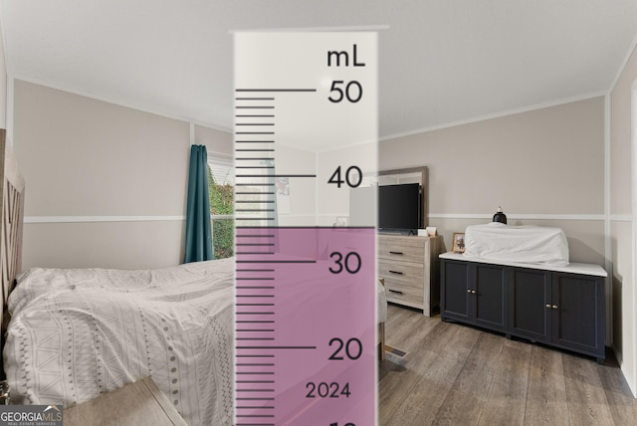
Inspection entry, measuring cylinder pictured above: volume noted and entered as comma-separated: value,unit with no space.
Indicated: 34,mL
